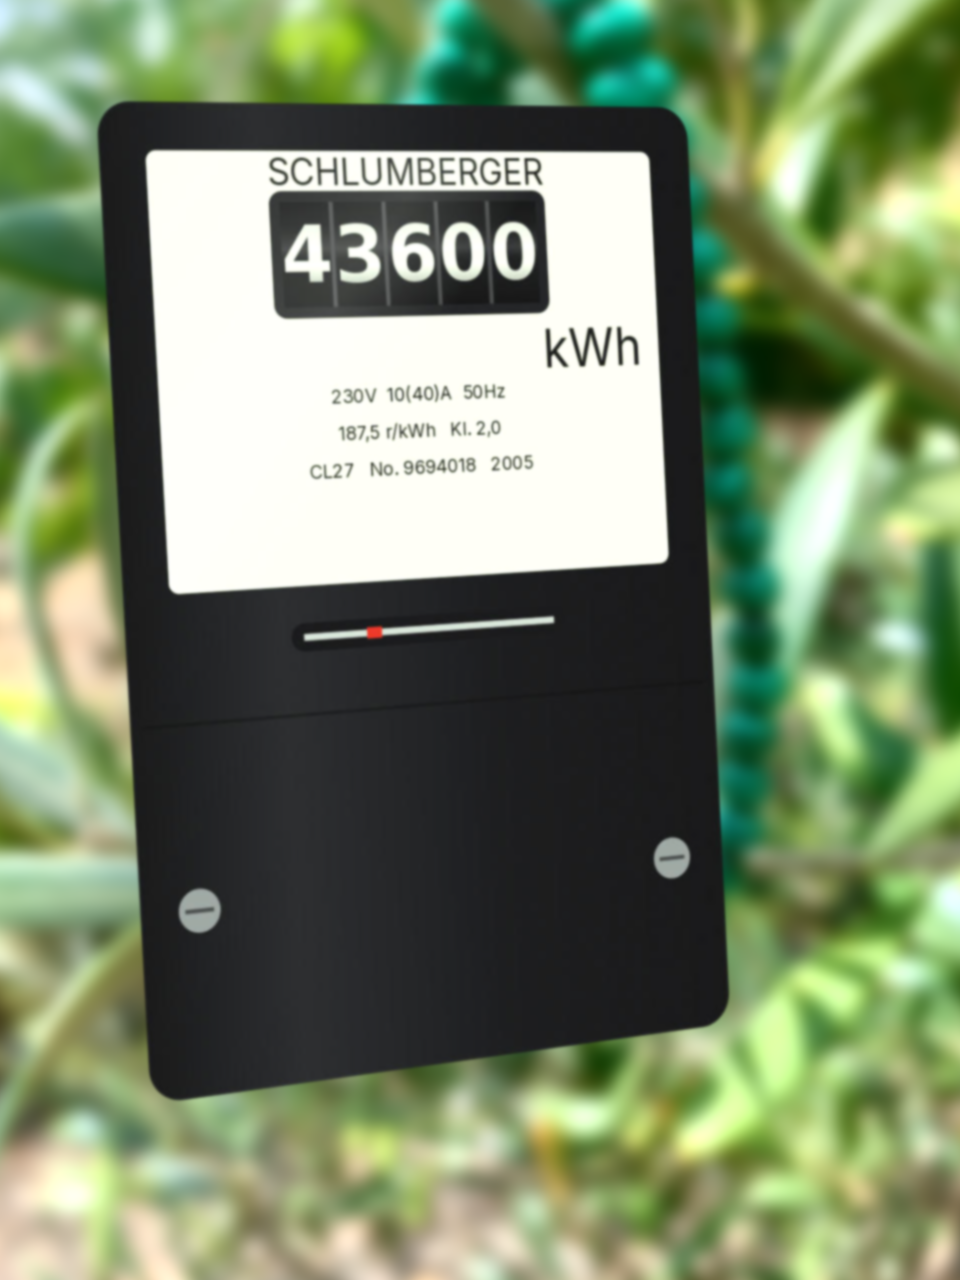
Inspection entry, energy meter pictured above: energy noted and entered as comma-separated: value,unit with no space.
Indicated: 43600,kWh
